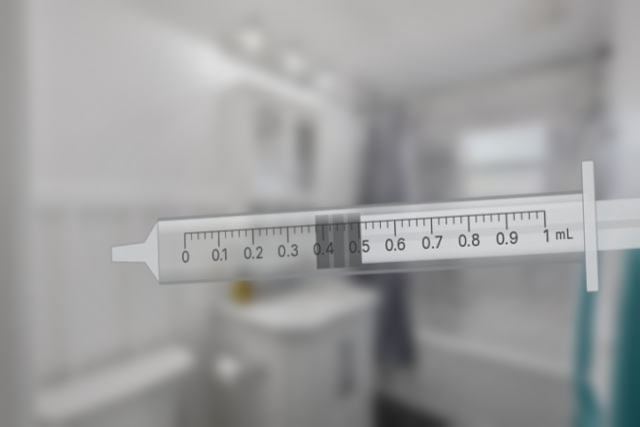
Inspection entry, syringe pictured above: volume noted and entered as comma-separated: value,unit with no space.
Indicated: 0.38,mL
